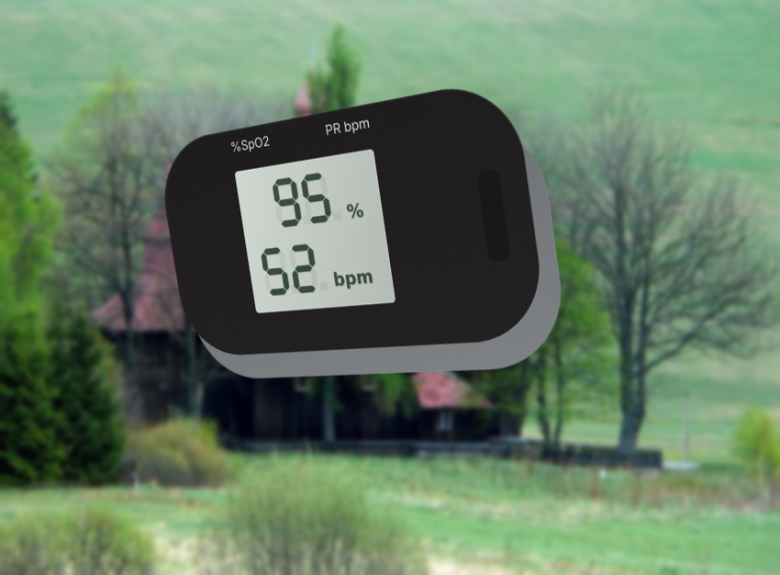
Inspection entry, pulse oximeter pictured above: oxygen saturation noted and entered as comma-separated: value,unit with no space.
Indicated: 95,%
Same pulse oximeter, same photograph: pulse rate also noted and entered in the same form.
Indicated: 52,bpm
